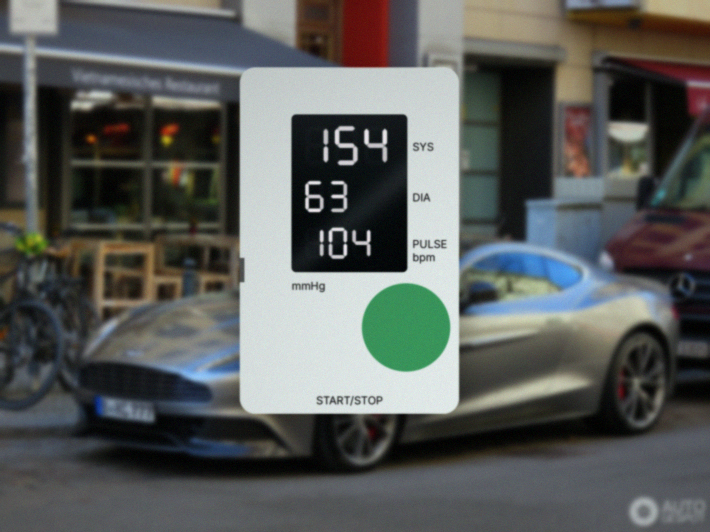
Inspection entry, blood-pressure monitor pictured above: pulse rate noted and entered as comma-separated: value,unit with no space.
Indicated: 104,bpm
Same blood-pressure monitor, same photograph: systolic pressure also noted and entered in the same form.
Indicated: 154,mmHg
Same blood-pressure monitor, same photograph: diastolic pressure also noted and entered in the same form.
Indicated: 63,mmHg
